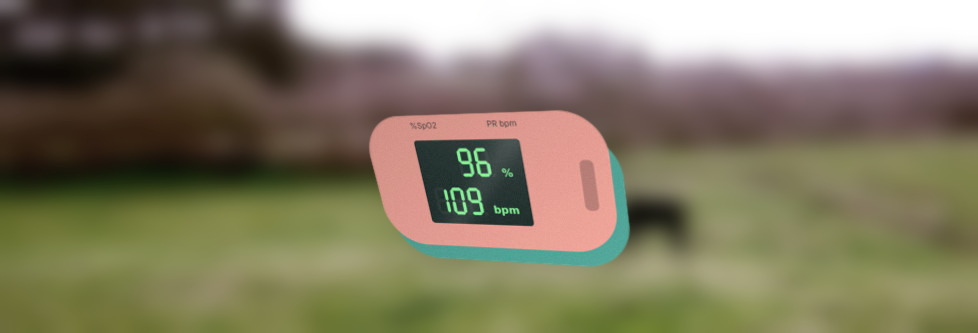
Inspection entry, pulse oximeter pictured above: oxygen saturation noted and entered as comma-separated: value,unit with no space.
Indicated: 96,%
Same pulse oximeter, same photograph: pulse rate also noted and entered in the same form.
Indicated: 109,bpm
